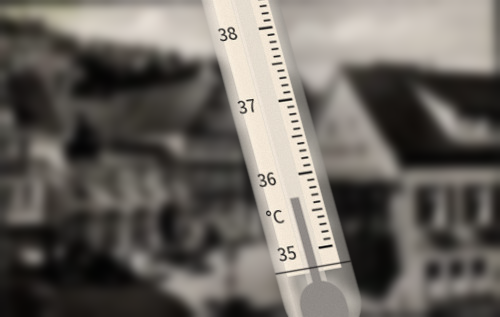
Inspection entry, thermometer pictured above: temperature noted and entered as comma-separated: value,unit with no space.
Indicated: 35.7,°C
